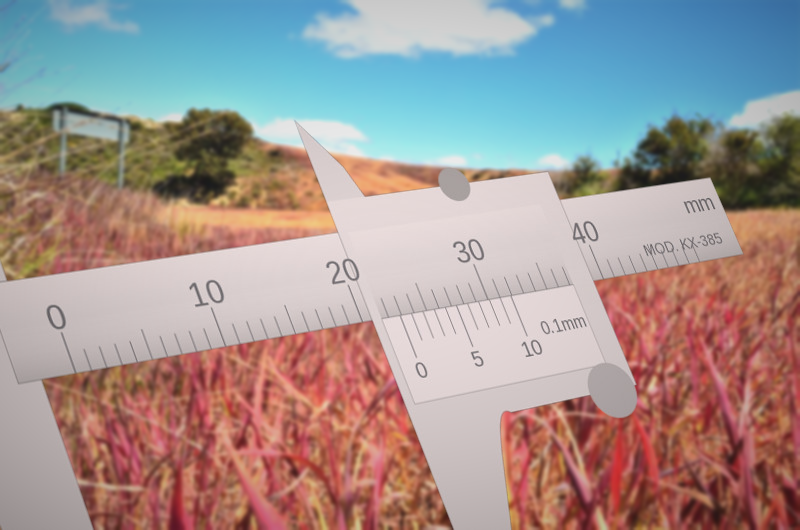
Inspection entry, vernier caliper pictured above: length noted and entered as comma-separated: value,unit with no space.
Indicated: 22.9,mm
